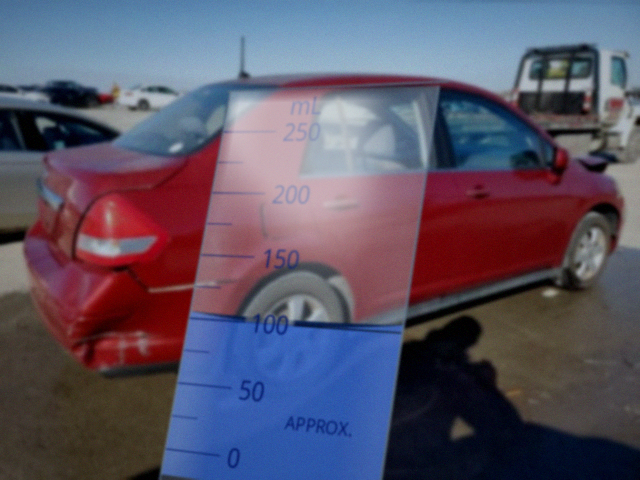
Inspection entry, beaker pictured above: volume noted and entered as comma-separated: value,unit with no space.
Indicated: 100,mL
